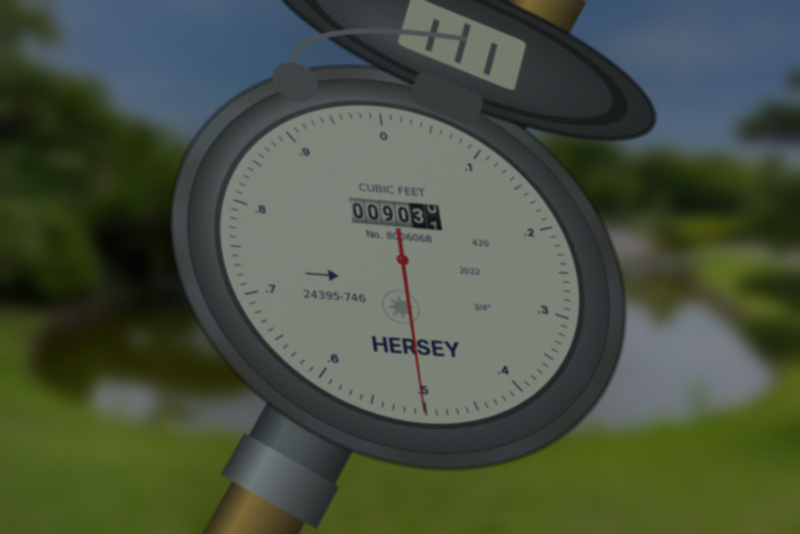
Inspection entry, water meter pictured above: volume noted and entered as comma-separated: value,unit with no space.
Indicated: 9030.50,ft³
